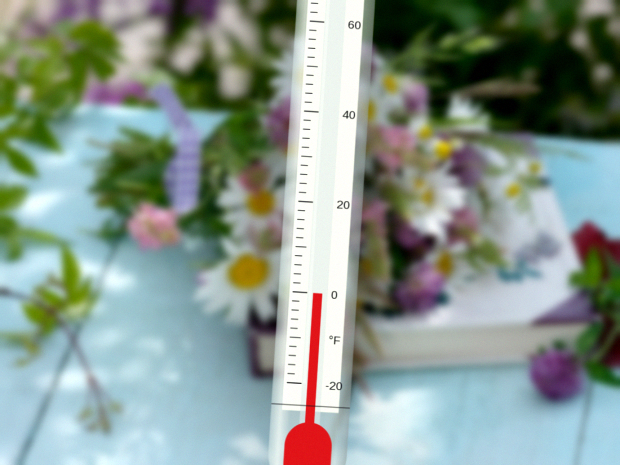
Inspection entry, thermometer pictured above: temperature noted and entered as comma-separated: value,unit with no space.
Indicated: 0,°F
